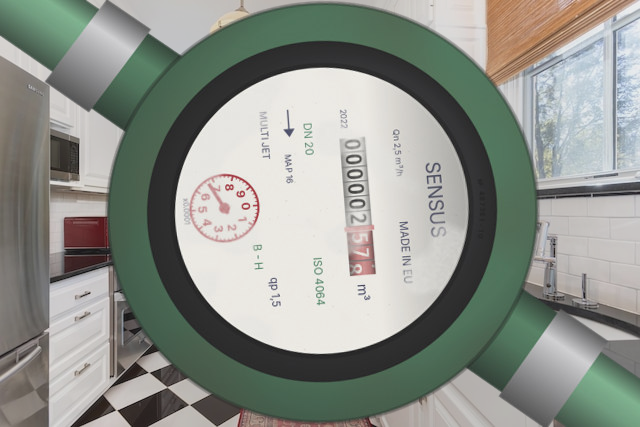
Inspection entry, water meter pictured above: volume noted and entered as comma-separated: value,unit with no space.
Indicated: 2.5776,m³
